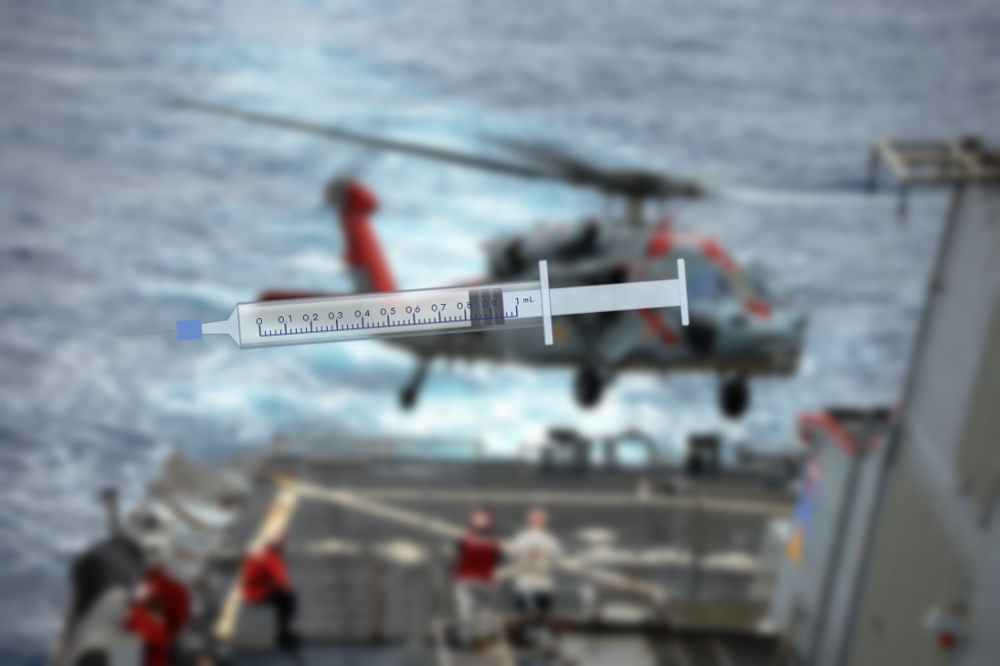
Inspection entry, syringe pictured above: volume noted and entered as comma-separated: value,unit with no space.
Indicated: 0.82,mL
